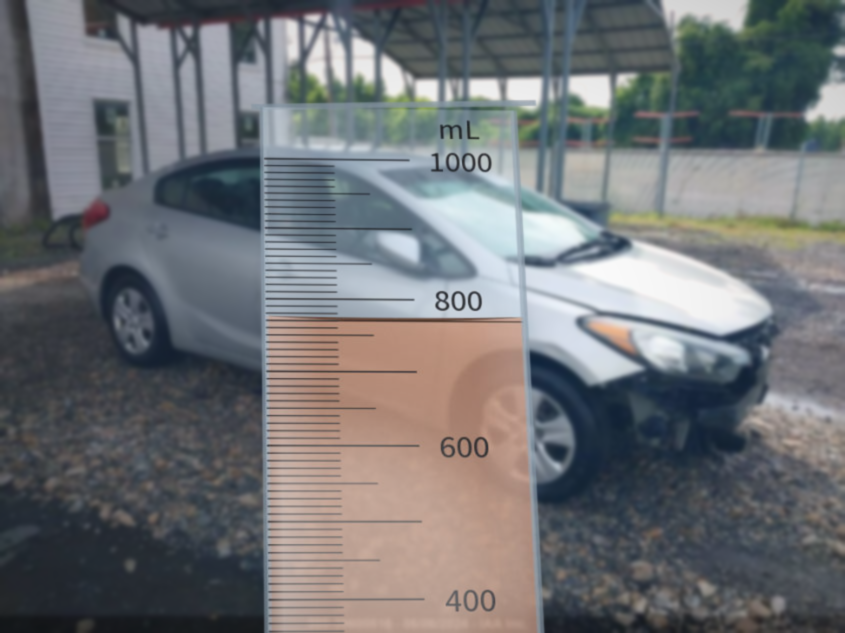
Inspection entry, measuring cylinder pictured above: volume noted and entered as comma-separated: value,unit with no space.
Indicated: 770,mL
